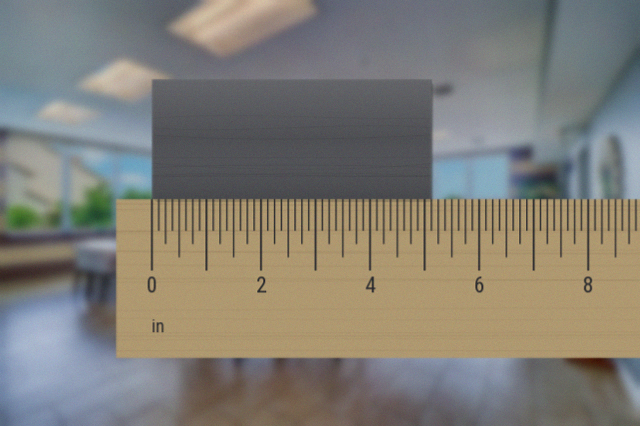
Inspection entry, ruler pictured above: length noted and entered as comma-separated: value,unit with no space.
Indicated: 5.125,in
